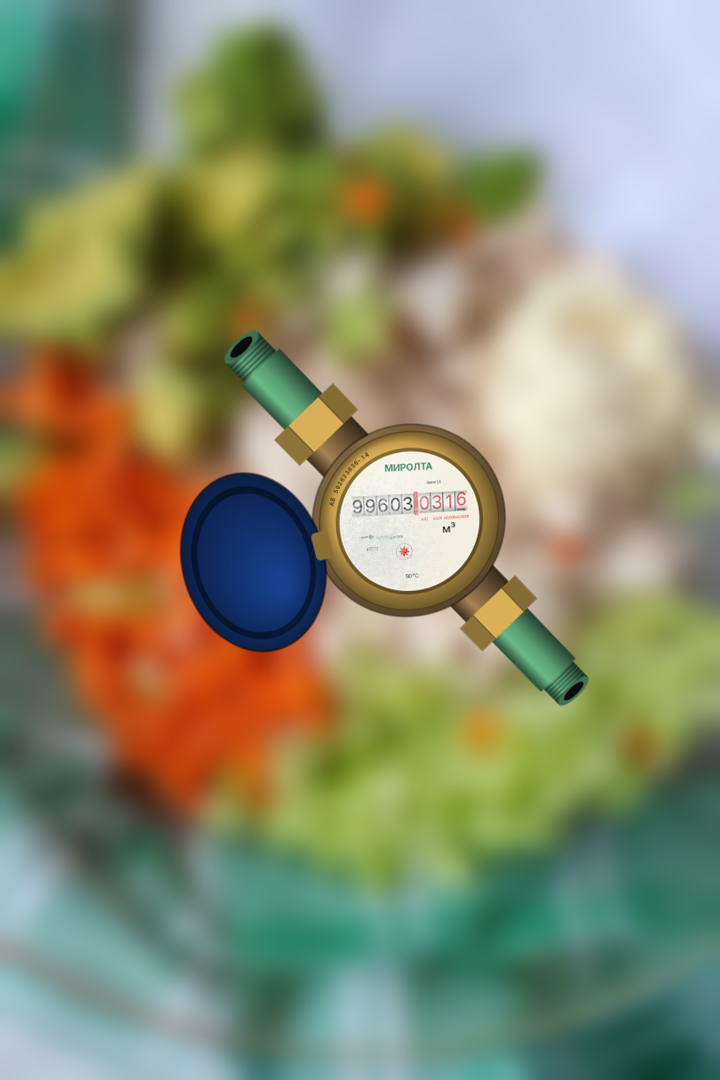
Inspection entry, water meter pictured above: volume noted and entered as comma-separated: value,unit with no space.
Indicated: 99603.0316,m³
